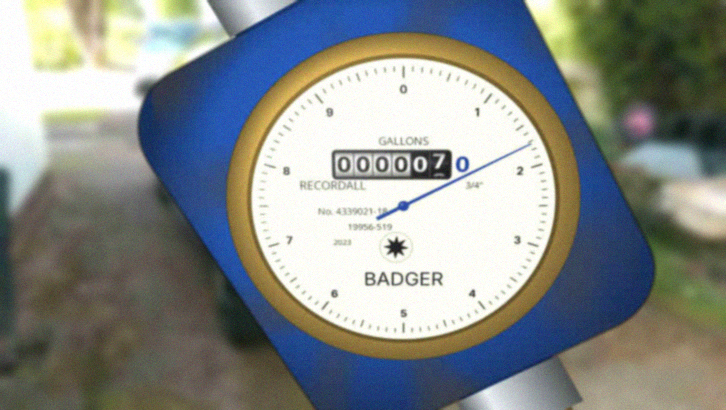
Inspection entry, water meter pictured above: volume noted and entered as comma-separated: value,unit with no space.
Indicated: 71.7,gal
